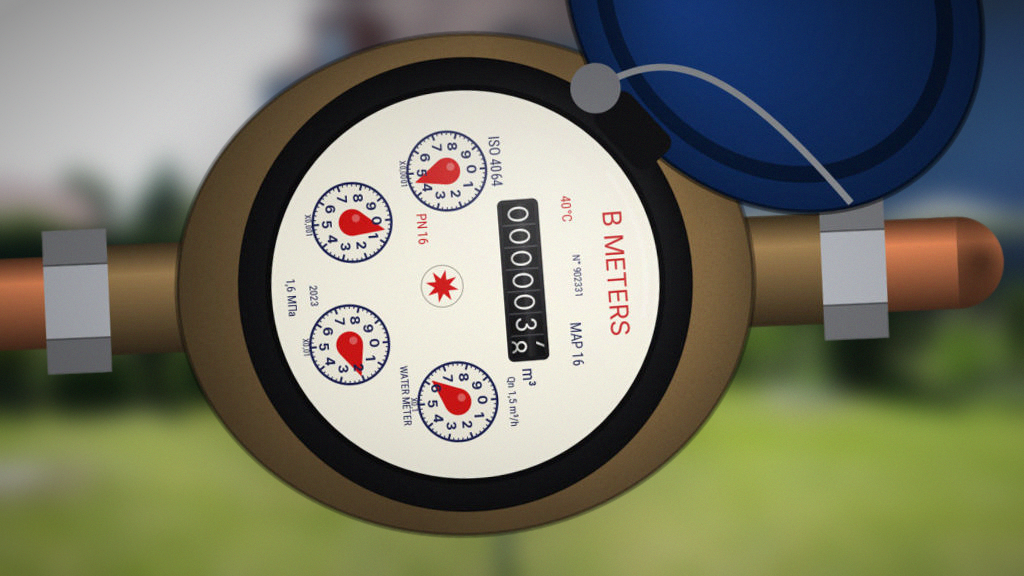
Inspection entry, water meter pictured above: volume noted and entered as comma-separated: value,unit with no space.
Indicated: 37.6204,m³
